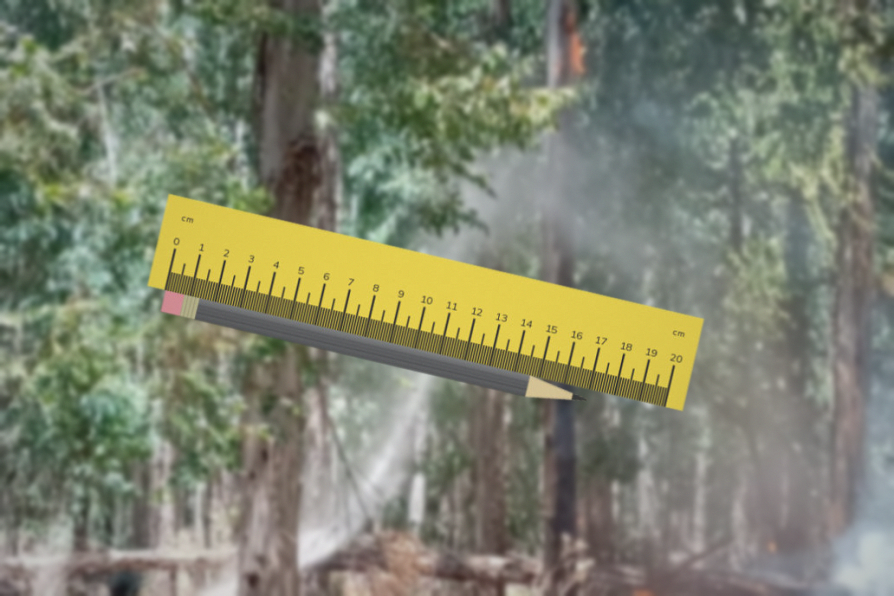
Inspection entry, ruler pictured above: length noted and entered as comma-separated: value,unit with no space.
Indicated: 17,cm
